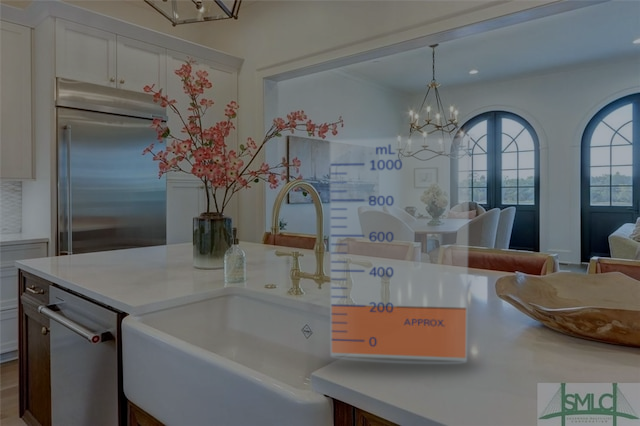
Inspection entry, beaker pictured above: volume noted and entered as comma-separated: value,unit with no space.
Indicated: 200,mL
